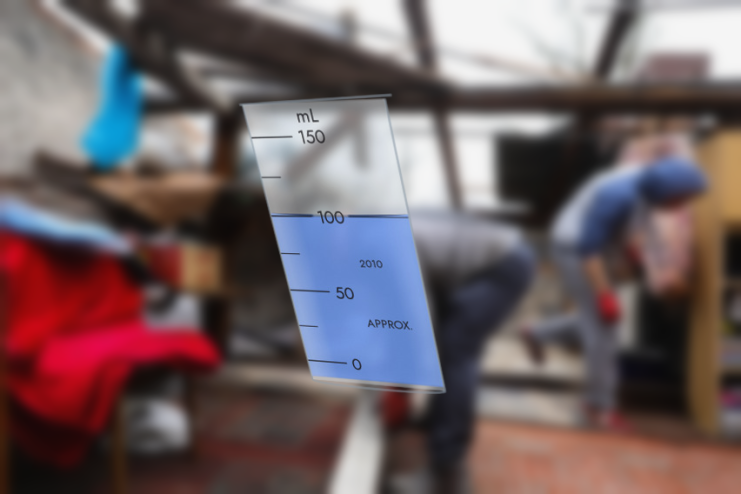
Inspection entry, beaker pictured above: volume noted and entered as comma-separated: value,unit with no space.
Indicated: 100,mL
